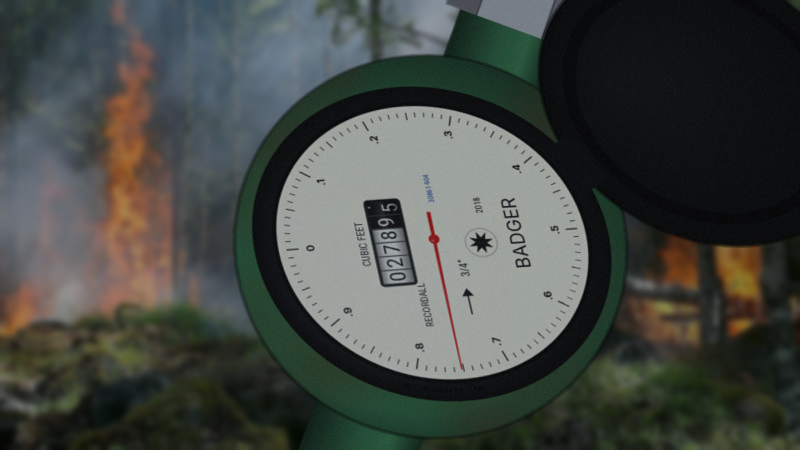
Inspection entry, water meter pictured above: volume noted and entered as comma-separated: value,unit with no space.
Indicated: 27894.75,ft³
